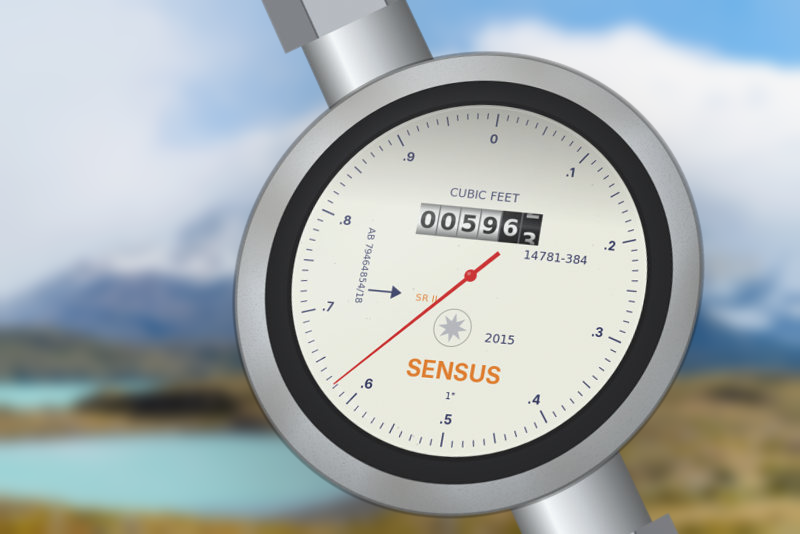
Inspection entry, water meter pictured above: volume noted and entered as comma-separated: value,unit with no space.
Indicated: 5962.62,ft³
